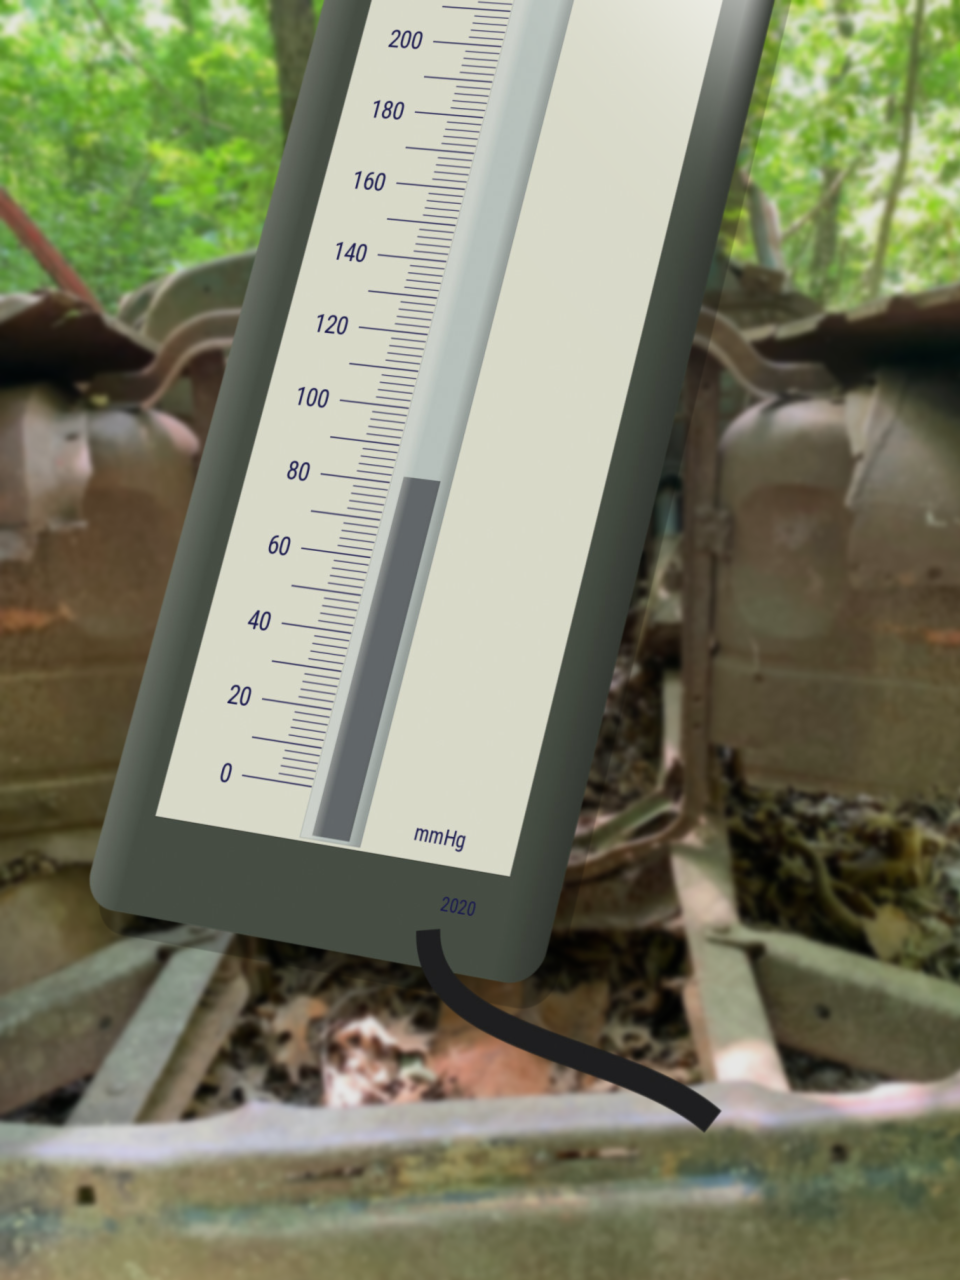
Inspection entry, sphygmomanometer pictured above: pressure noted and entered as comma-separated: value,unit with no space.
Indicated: 82,mmHg
